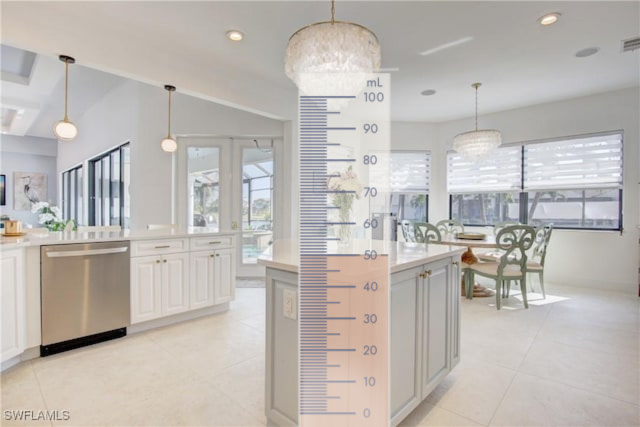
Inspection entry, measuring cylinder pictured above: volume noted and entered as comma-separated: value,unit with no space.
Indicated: 50,mL
